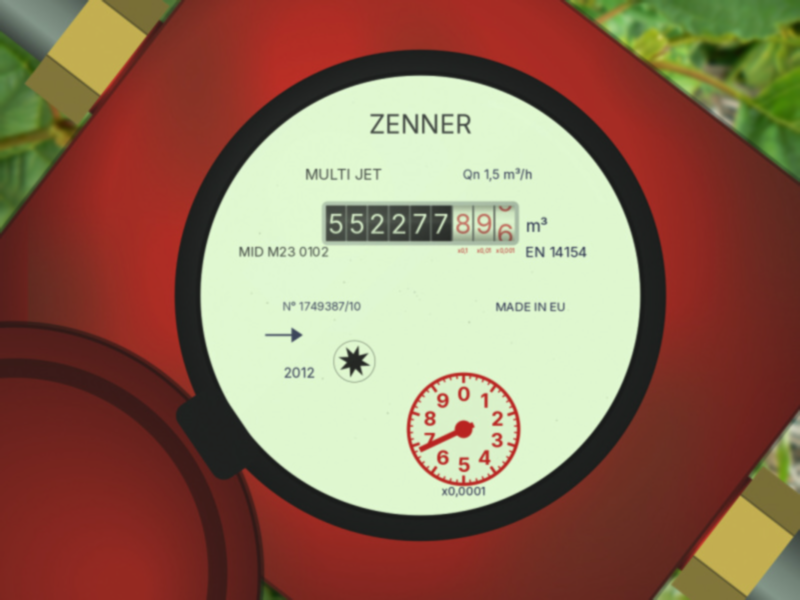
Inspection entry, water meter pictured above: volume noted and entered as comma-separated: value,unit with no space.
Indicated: 552277.8956,m³
